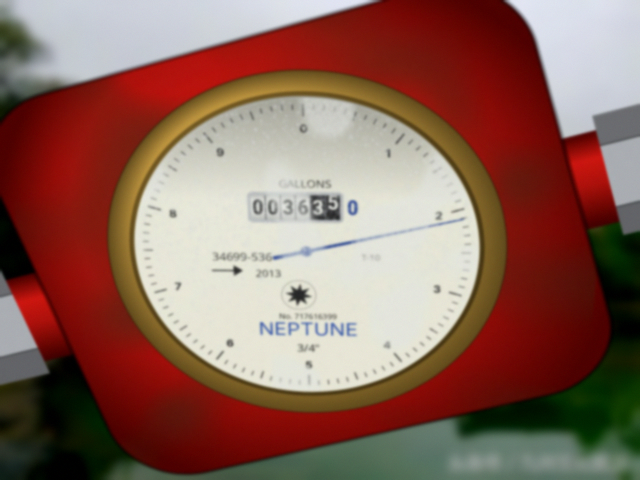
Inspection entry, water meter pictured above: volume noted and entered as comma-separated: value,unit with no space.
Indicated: 36352.1,gal
